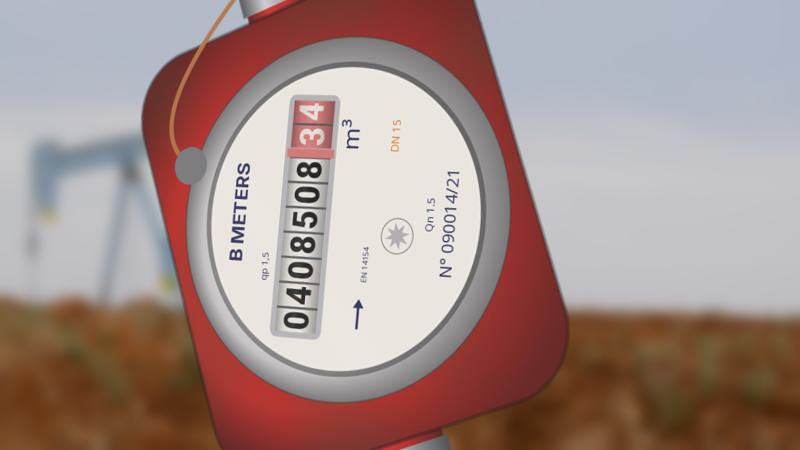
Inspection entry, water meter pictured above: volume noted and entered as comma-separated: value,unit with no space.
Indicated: 408508.34,m³
